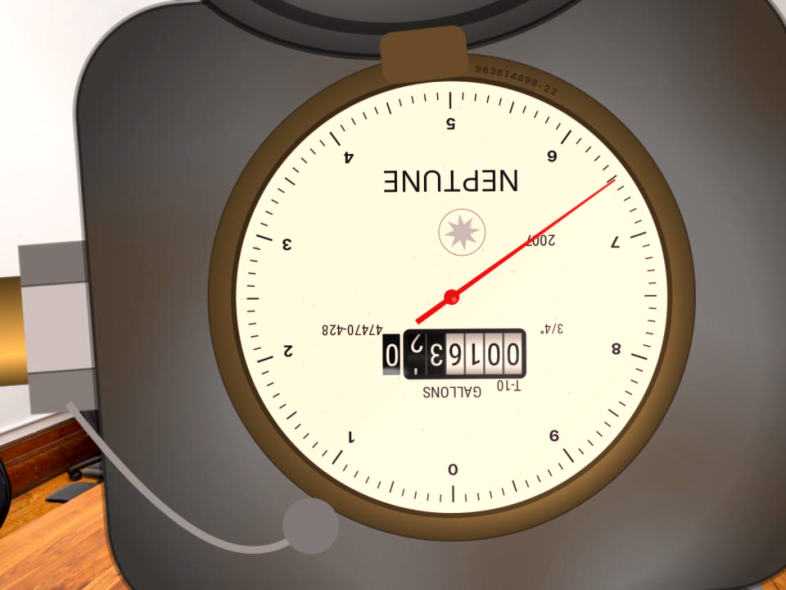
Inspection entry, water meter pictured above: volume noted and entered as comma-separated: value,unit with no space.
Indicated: 16316.5,gal
